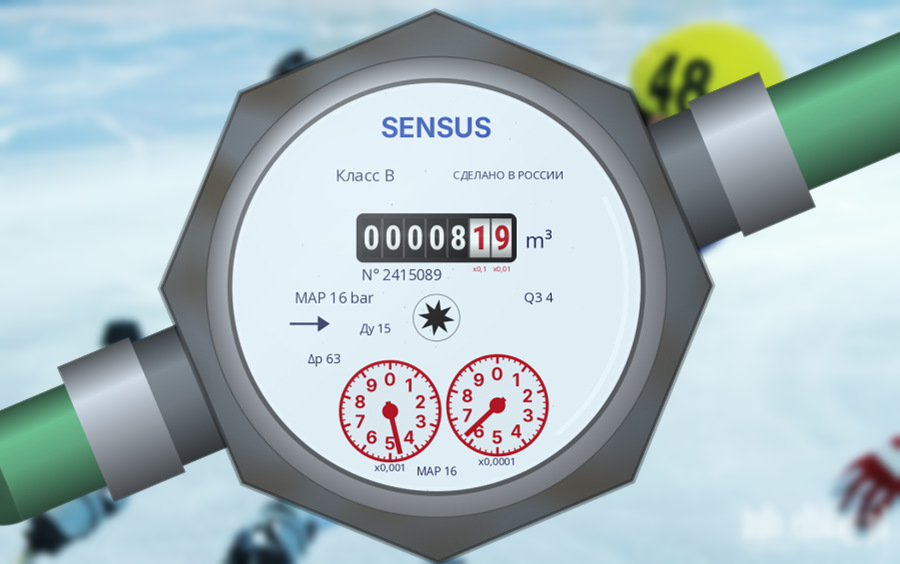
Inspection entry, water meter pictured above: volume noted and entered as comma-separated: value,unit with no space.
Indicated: 8.1946,m³
